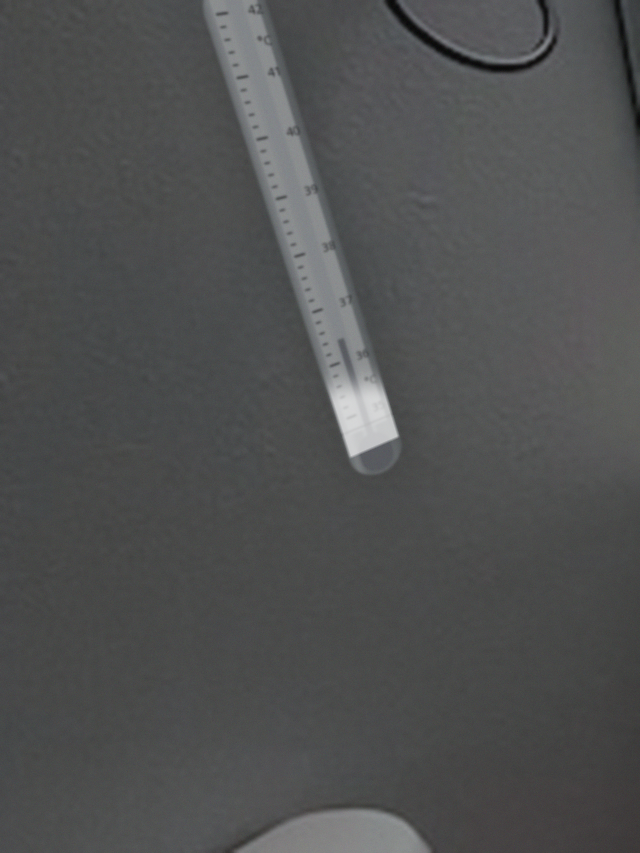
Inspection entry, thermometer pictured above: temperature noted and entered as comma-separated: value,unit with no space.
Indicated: 36.4,°C
